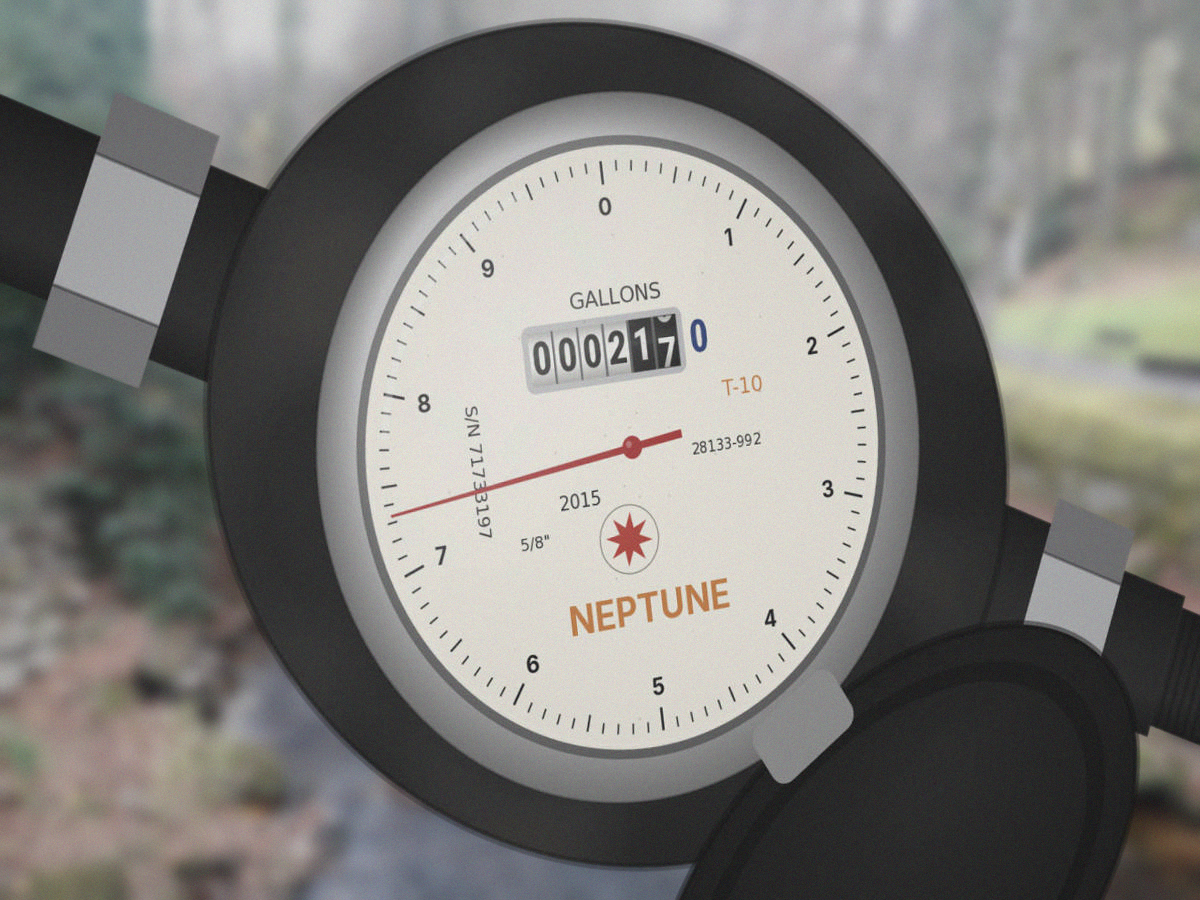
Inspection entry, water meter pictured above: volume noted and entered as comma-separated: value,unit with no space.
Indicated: 2167.3,gal
